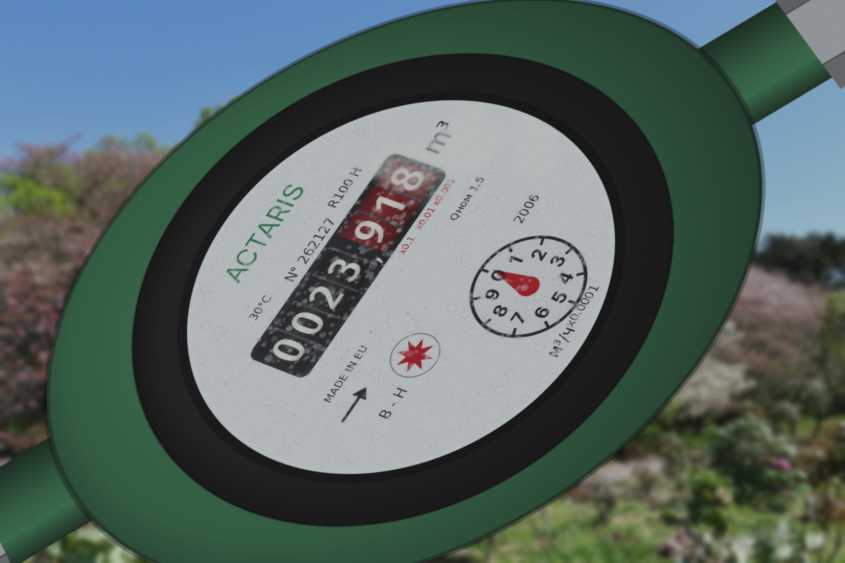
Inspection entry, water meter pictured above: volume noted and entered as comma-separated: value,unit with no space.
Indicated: 23.9180,m³
